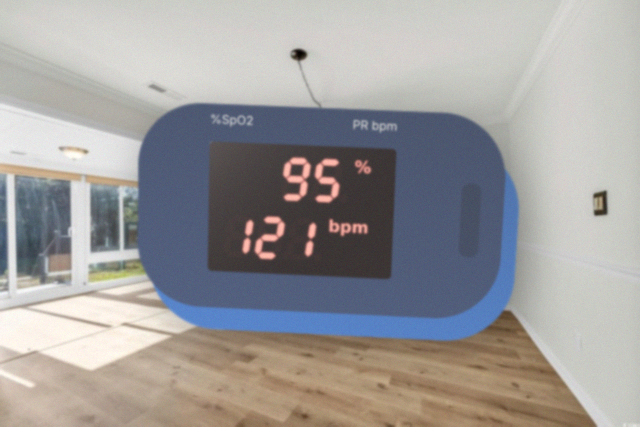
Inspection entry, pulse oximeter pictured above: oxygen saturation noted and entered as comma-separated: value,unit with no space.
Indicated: 95,%
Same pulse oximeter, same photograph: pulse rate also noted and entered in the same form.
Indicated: 121,bpm
